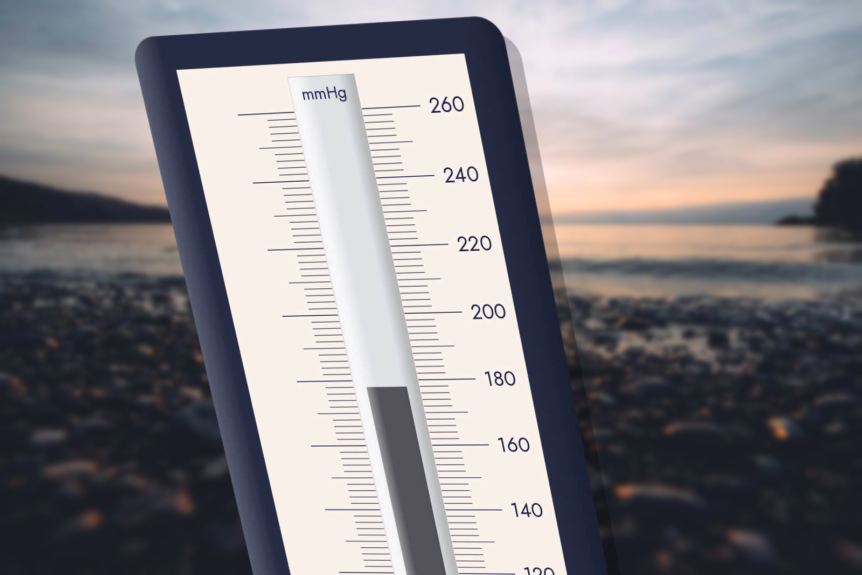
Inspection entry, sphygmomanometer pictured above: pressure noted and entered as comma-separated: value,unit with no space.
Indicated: 178,mmHg
